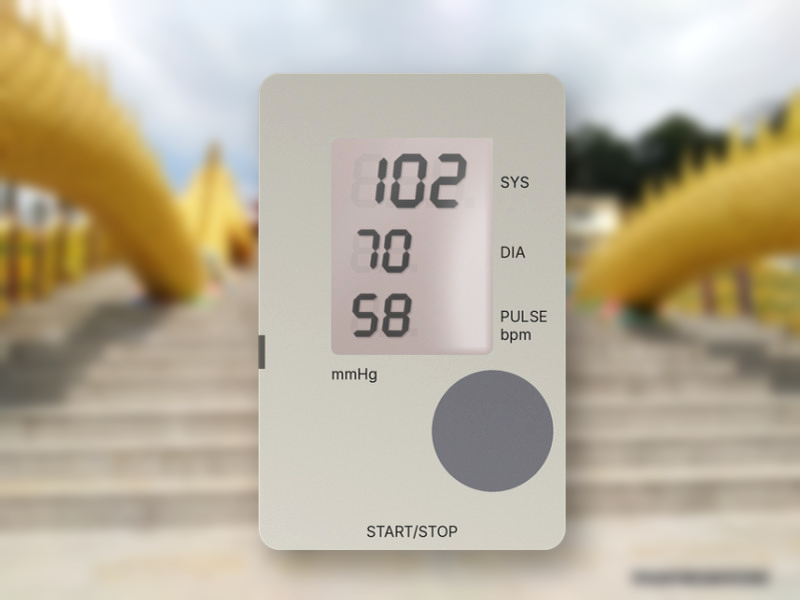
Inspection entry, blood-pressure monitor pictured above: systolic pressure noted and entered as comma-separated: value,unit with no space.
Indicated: 102,mmHg
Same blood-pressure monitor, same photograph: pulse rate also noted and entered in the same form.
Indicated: 58,bpm
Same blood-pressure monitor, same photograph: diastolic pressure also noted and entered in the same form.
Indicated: 70,mmHg
